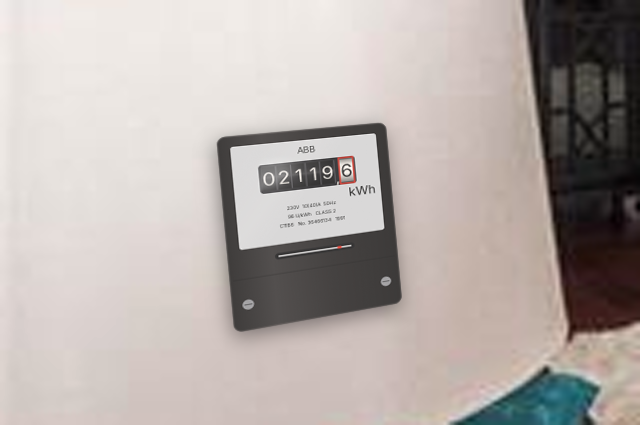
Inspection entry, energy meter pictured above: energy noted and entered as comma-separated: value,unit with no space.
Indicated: 2119.6,kWh
